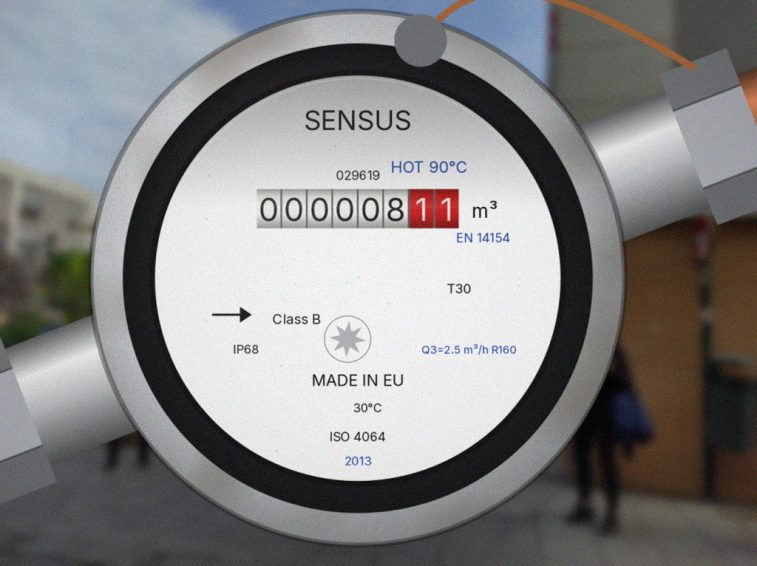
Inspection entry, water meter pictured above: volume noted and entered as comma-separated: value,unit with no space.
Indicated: 8.11,m³
